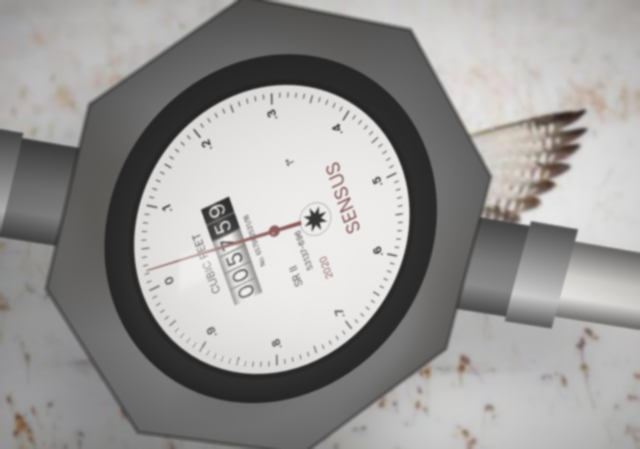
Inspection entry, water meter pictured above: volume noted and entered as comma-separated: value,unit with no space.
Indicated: 5759.02,ft³
